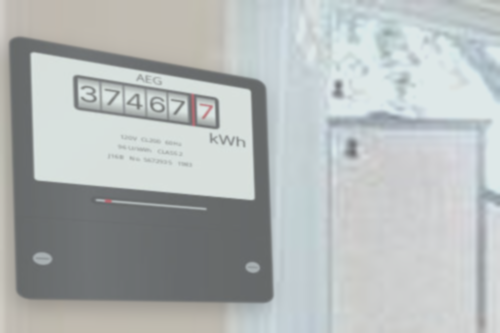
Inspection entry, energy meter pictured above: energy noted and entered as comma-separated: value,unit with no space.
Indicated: 37467.7,kWh
